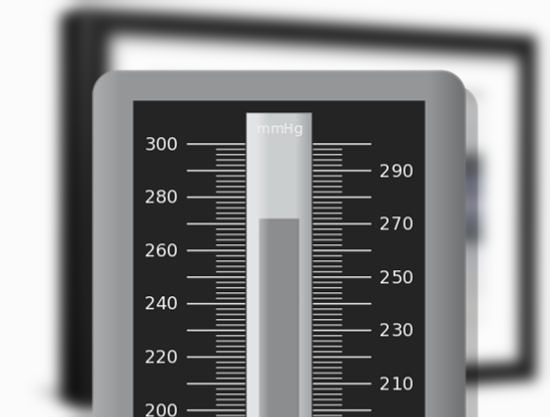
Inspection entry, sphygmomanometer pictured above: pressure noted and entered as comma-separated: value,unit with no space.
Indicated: 272,mmHg
